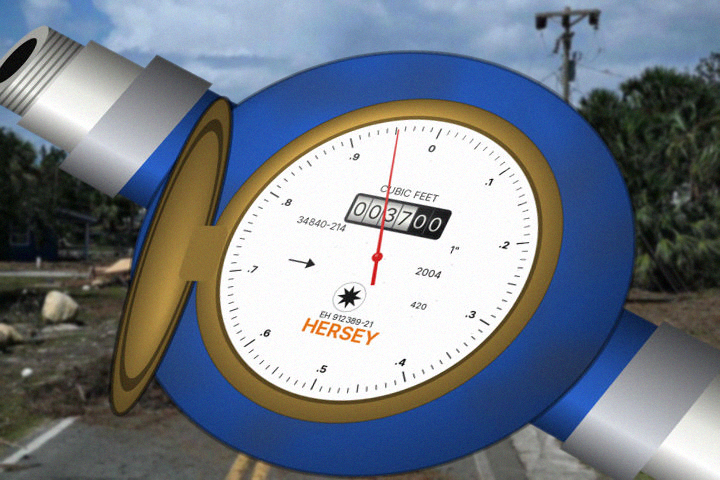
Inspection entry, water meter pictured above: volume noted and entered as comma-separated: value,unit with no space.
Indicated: 3699.95,ft³
